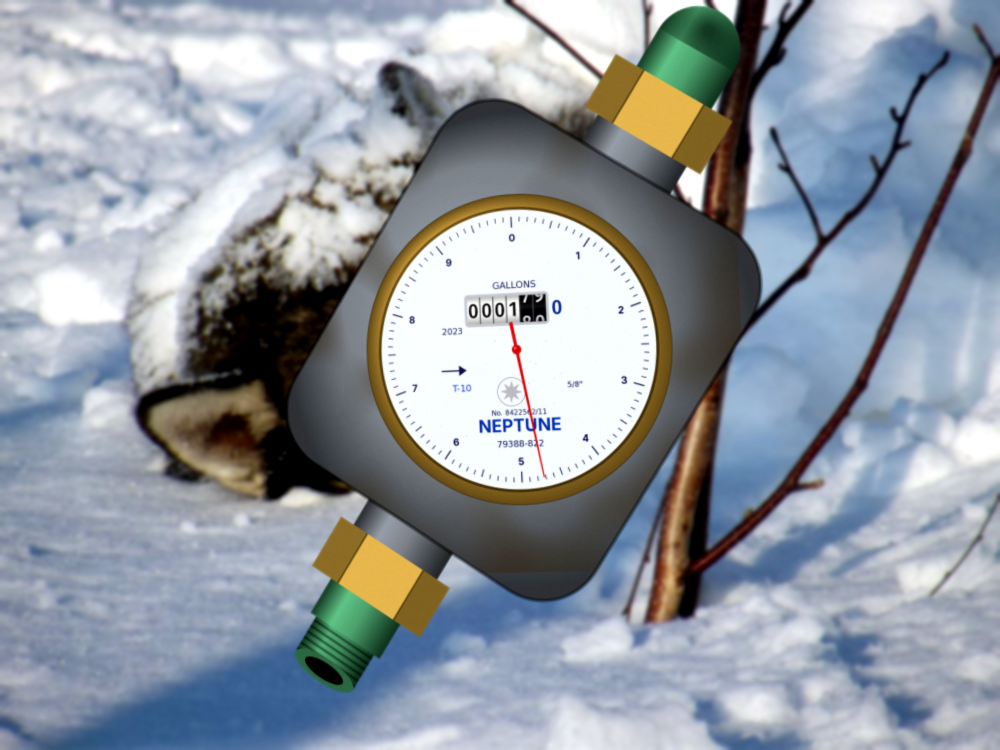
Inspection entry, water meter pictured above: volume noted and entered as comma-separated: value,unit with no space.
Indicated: 1794.7,gal
